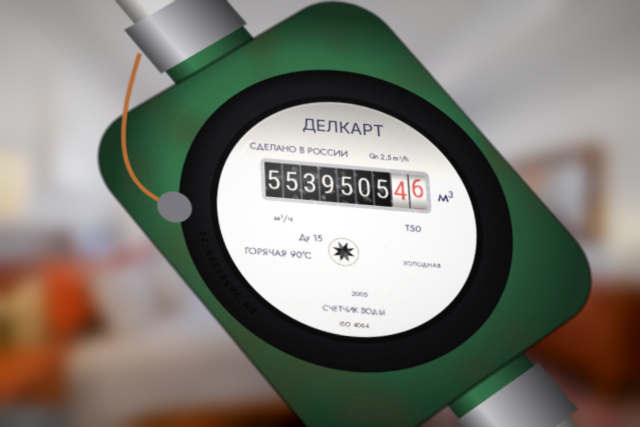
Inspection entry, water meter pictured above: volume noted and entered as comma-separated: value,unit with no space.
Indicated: 5539505.46,m³
